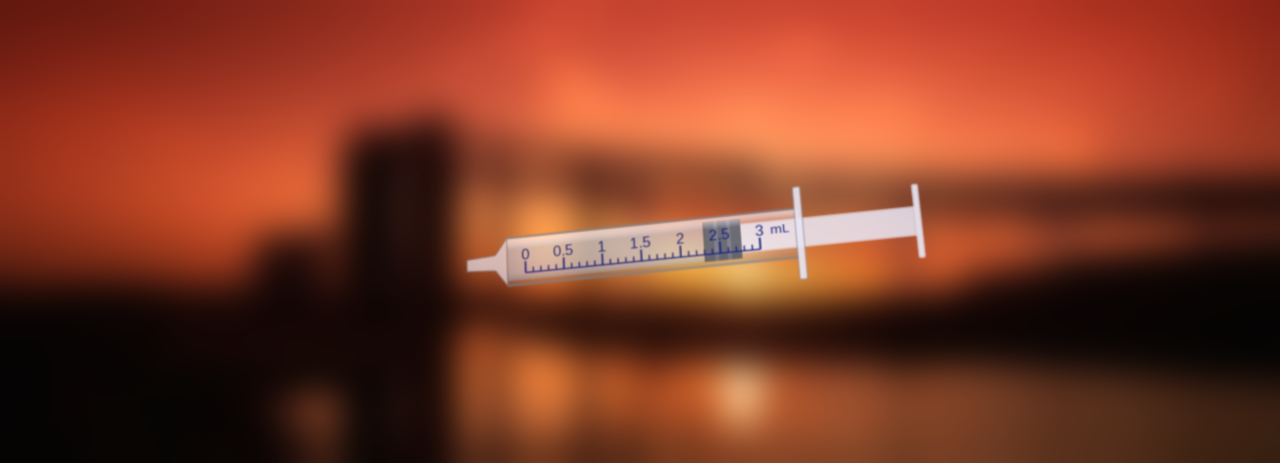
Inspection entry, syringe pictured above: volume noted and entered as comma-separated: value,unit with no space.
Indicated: 2.3,mL
